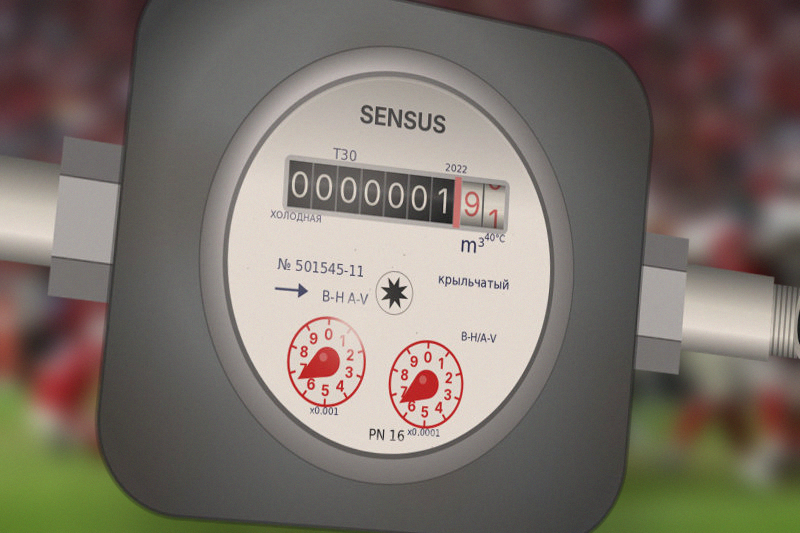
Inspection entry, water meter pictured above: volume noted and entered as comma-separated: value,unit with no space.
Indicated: 1.9066,m³
